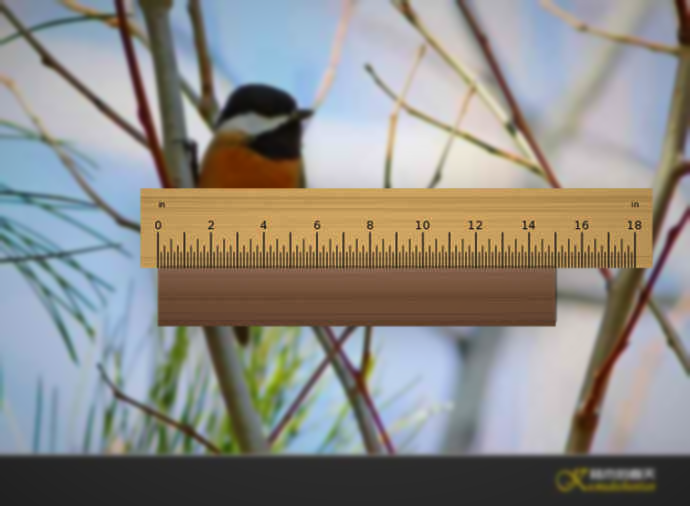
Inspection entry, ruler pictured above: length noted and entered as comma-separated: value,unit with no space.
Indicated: 15,in
